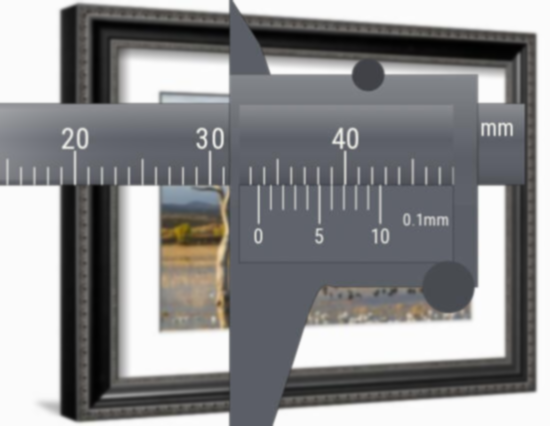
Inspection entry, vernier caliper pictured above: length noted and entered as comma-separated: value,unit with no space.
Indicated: 33.6,mm
